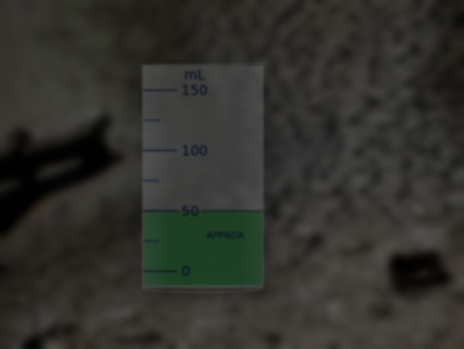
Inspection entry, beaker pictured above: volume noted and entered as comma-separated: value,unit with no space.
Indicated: 50,mL
